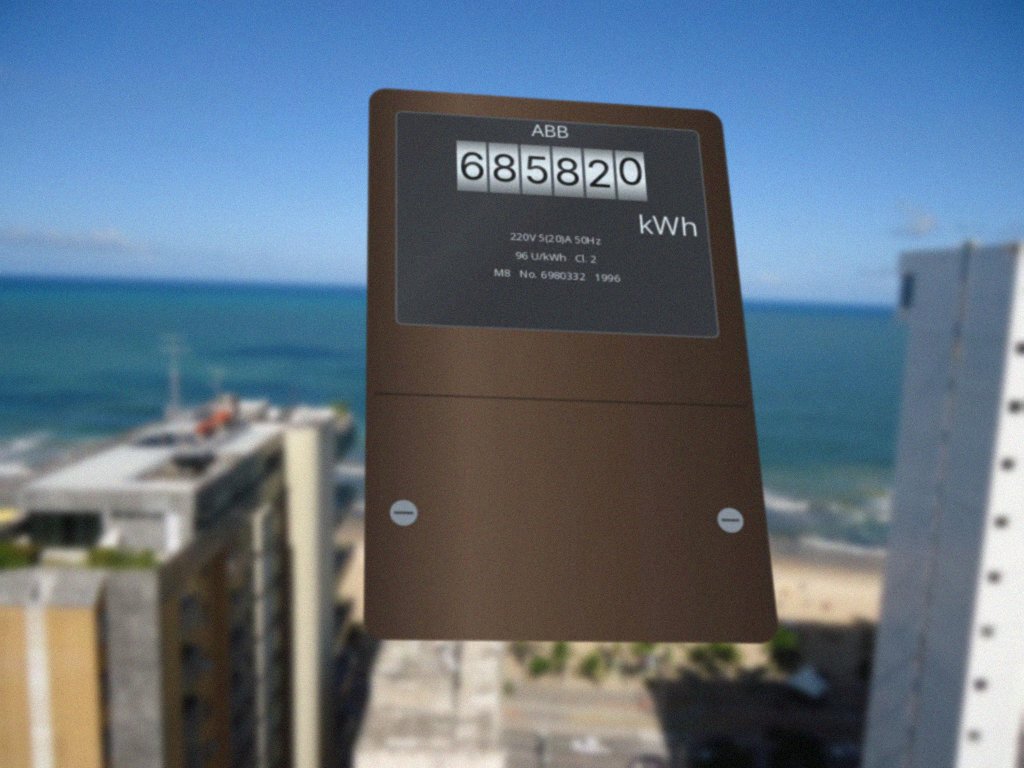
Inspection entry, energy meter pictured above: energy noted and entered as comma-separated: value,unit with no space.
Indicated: 685820,kWh
